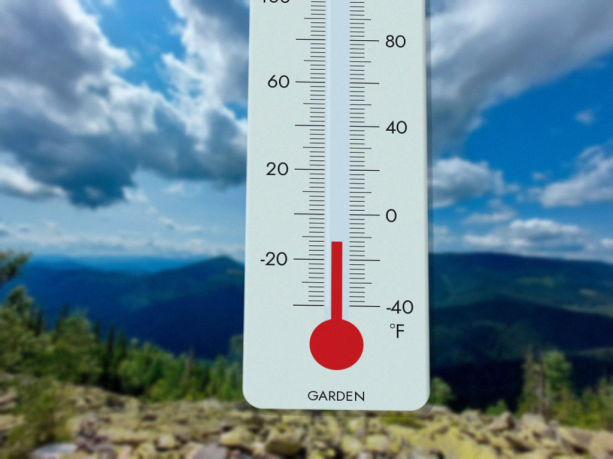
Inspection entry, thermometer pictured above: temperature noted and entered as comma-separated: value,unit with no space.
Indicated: -12,°F
